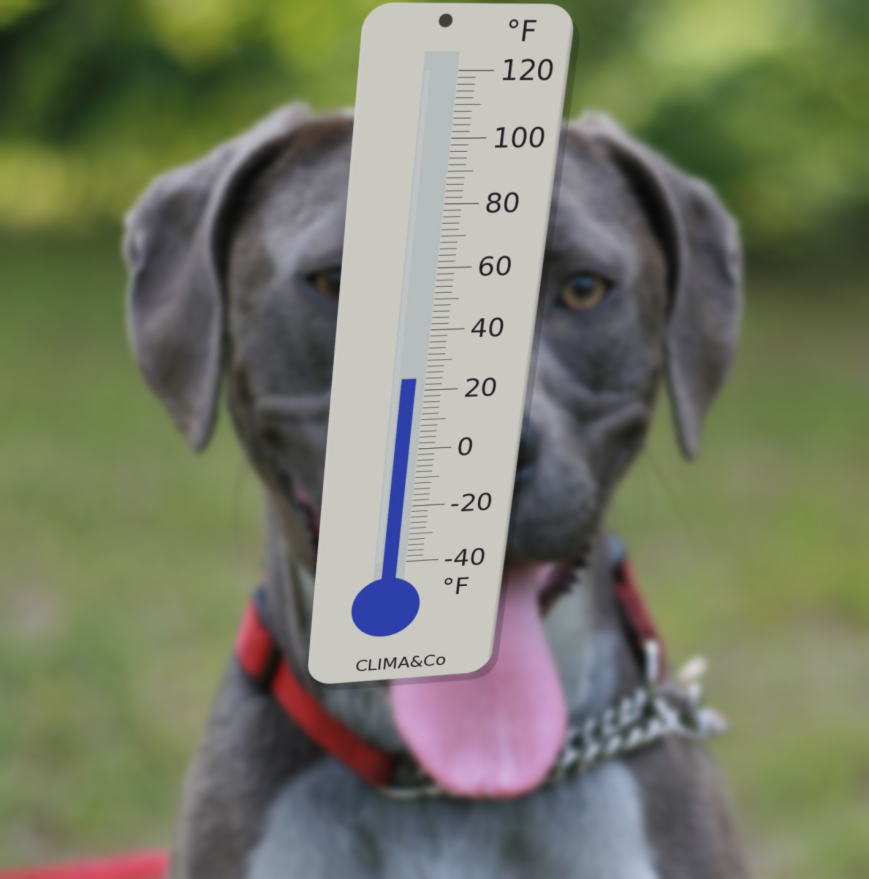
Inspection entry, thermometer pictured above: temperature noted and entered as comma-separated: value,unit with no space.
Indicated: 24,°F
